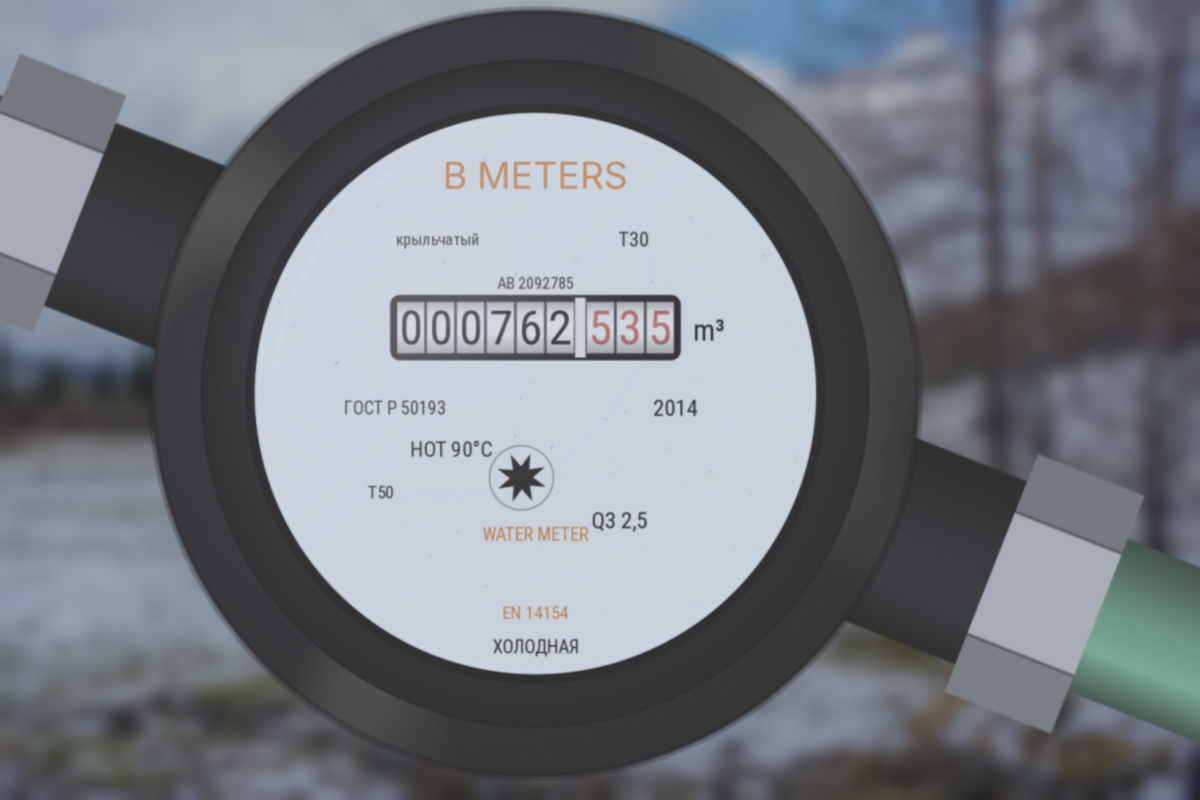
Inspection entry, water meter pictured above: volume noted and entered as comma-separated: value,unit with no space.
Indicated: 762.535,m³
